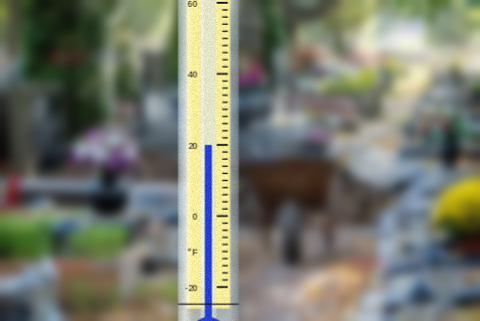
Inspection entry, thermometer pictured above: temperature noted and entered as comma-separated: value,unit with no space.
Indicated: 20,°F
